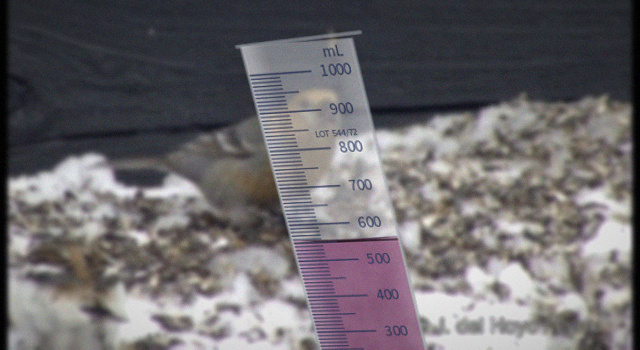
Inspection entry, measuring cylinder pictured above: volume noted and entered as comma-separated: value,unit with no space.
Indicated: 550,mL
